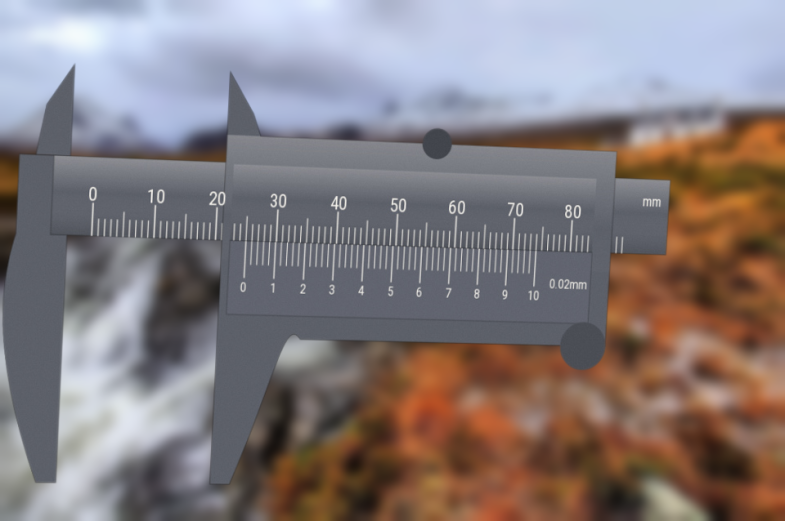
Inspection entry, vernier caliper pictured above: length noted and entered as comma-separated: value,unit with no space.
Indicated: 25.0,mm
